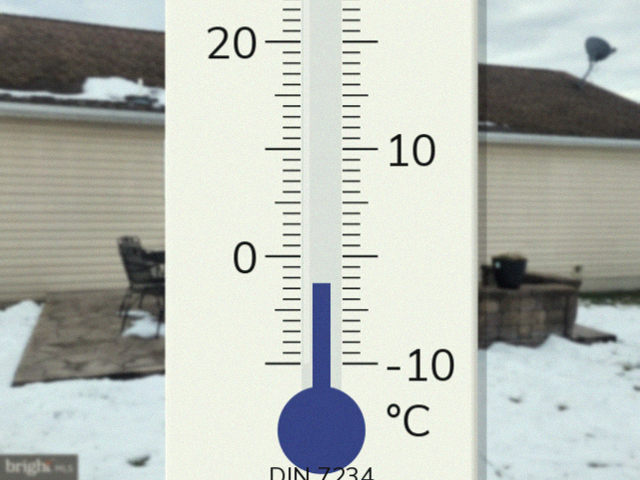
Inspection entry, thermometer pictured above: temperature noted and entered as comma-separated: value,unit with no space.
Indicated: -2.5,°C
